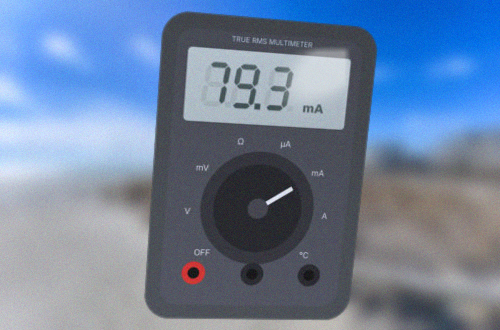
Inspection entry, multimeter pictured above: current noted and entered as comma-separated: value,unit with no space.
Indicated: 79.3,mA
